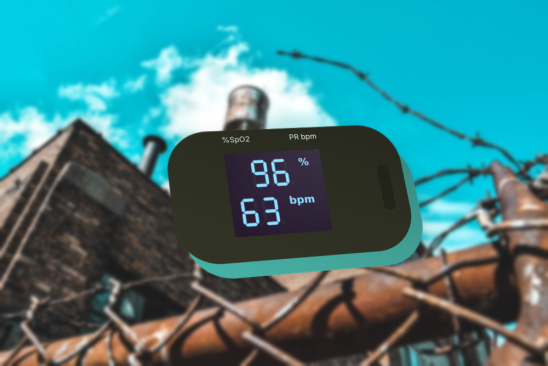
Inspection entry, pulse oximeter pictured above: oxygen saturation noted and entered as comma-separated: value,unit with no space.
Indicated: 96,%
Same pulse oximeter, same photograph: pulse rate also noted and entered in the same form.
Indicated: 63,bpm
